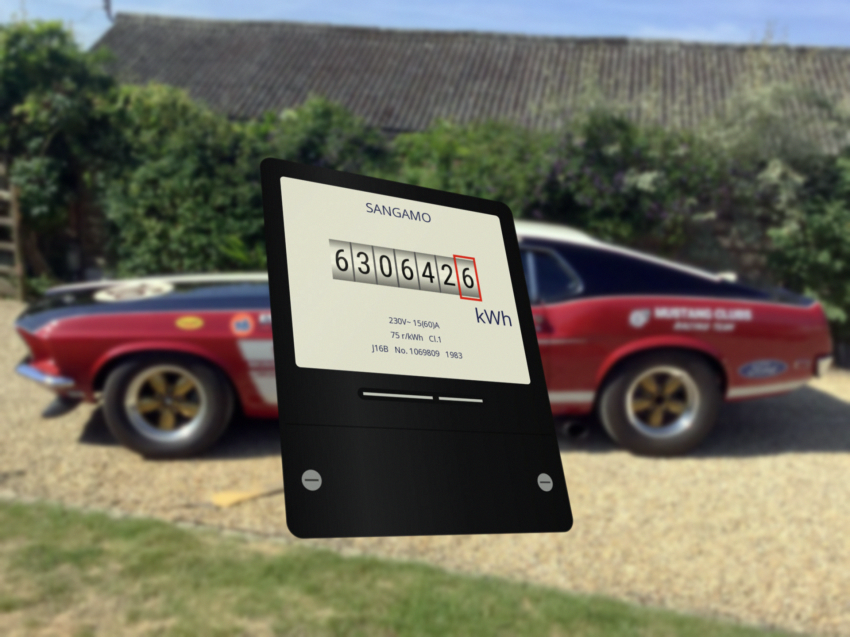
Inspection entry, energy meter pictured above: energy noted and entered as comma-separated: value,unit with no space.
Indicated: 630642.6,kWh
